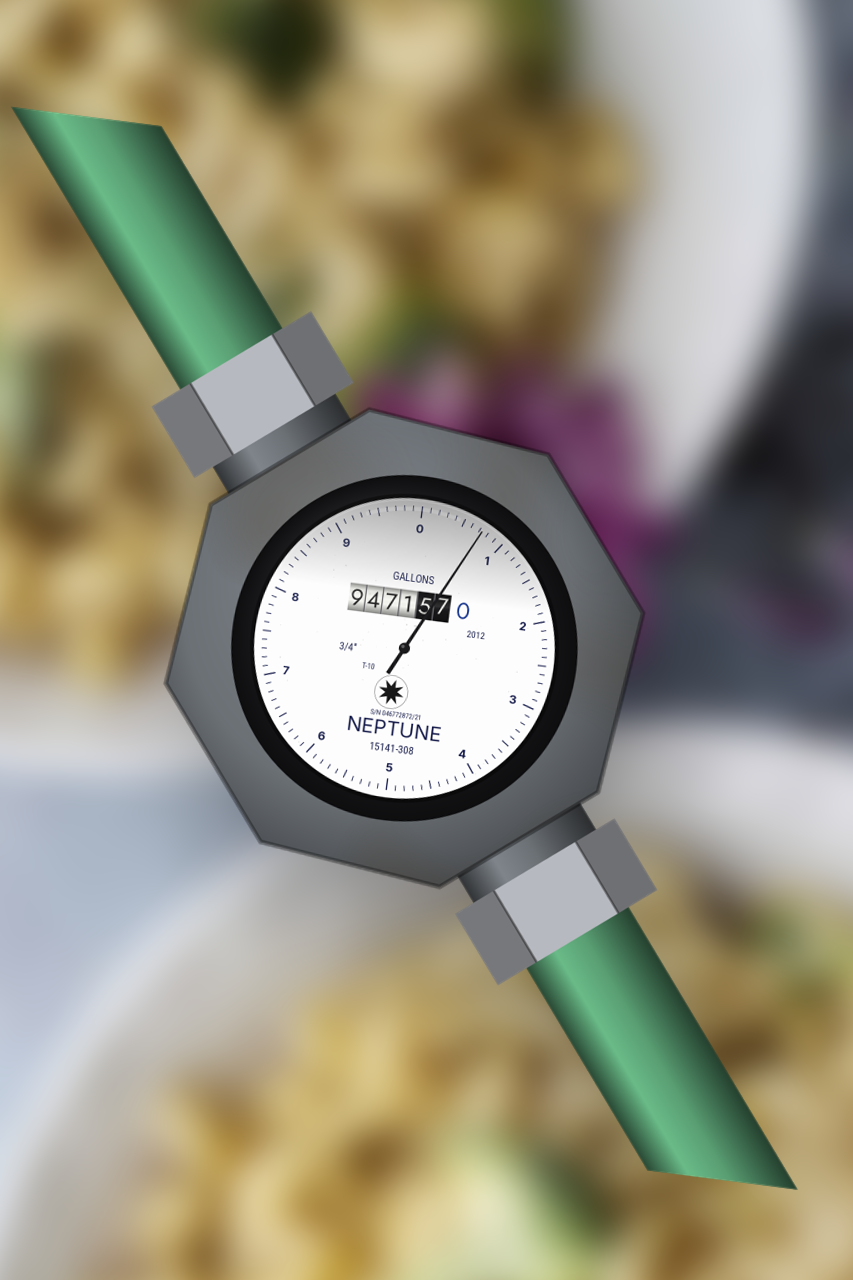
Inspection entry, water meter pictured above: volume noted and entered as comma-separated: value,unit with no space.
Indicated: 9471570.7,gal
